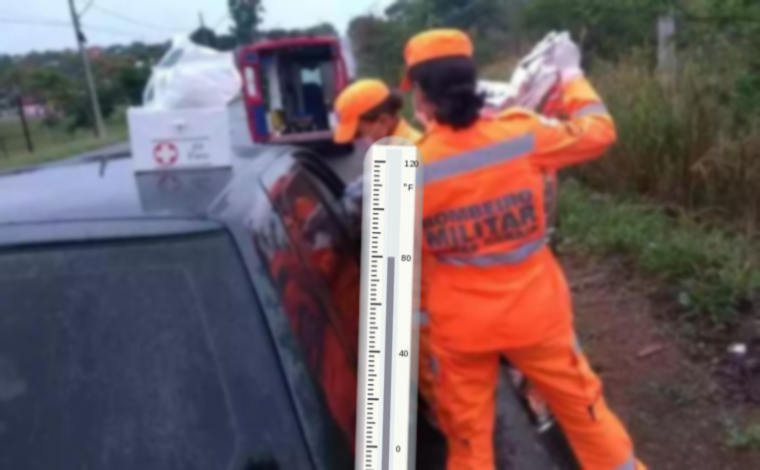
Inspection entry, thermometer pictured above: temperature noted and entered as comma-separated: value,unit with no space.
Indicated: 80,°F
